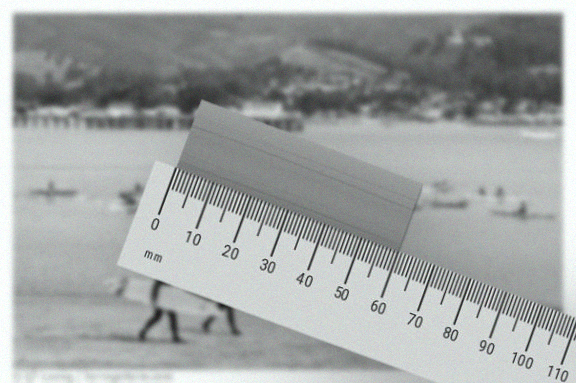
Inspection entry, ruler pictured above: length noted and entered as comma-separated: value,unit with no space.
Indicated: 60,mm
